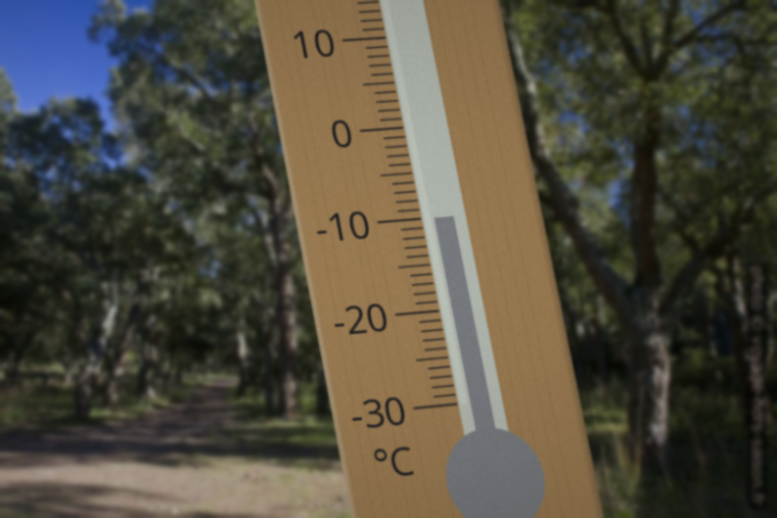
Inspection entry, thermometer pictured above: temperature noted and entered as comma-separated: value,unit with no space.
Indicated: -10,°C
